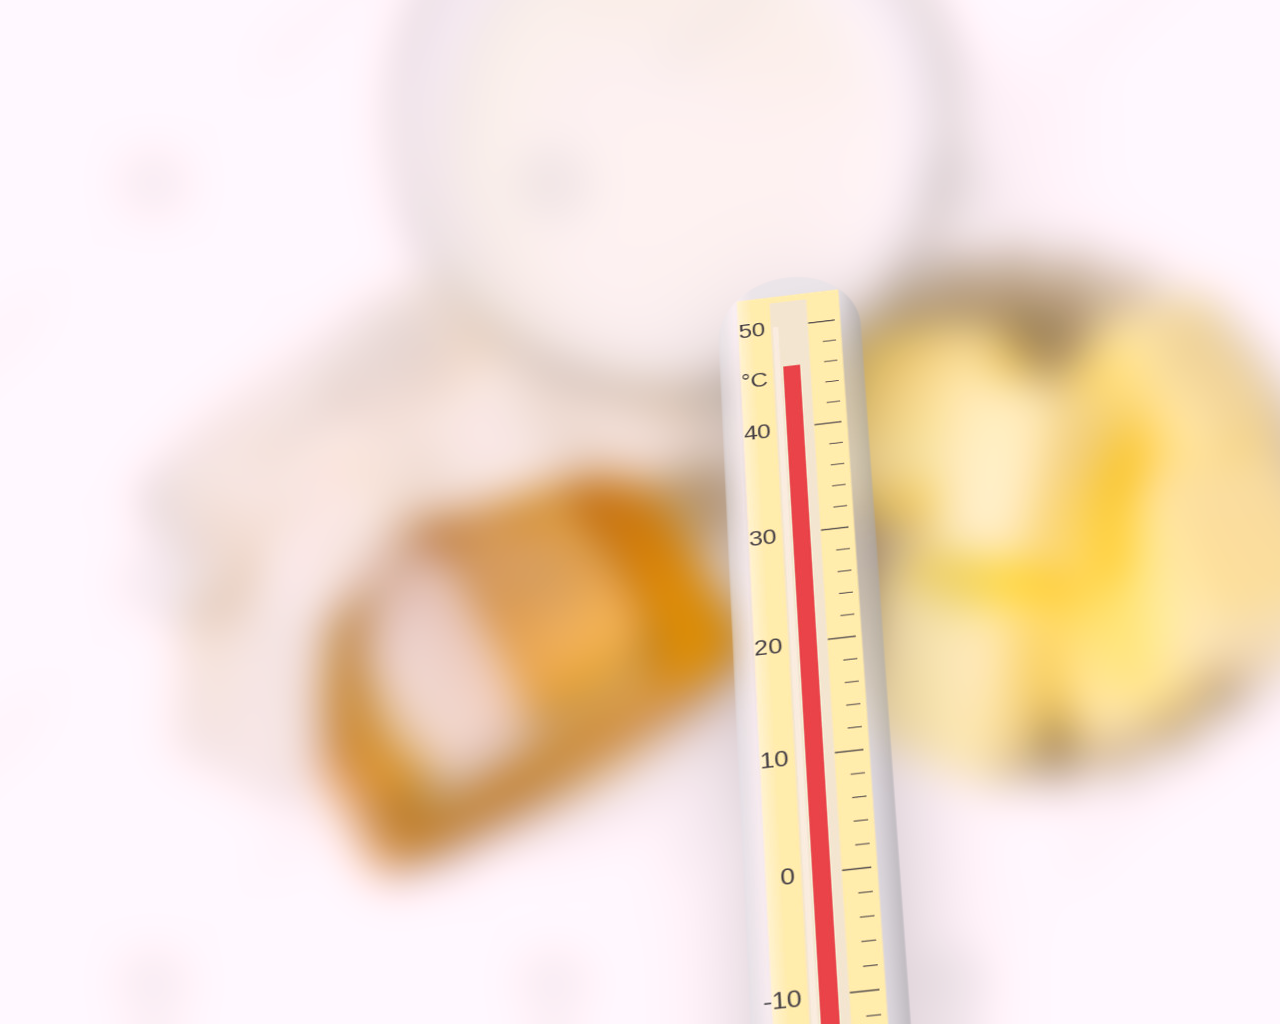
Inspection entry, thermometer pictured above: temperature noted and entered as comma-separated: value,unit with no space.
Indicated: 46,°C
